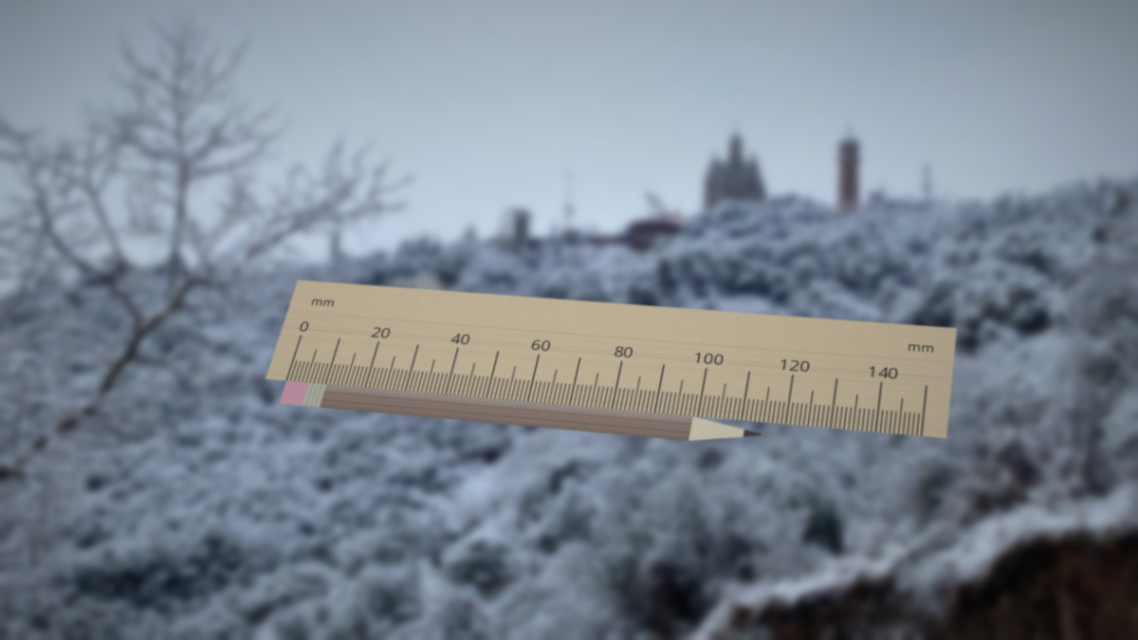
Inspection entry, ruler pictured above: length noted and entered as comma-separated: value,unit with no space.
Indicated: 115,mm
